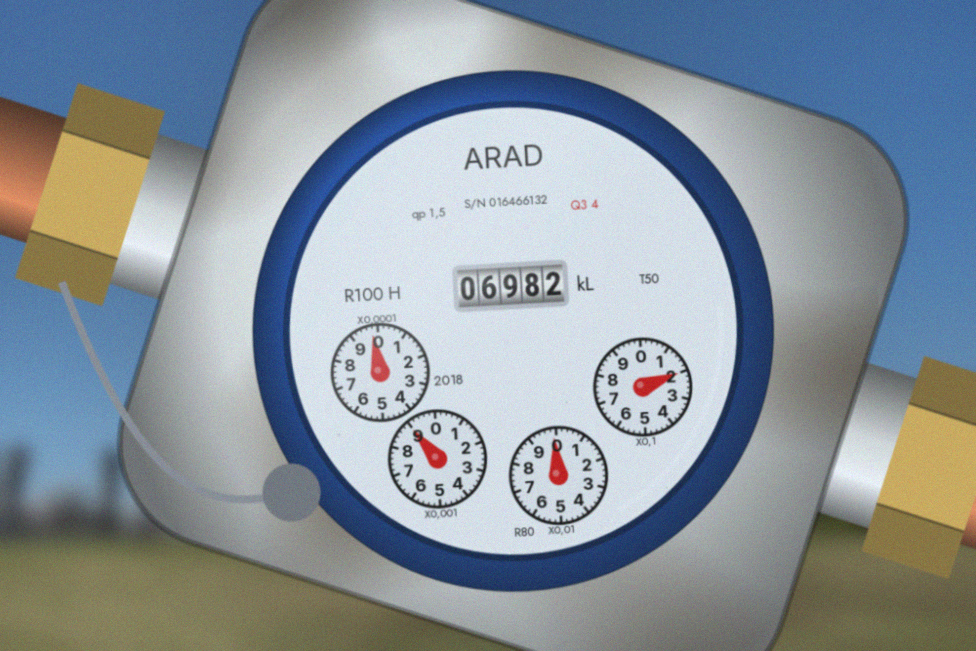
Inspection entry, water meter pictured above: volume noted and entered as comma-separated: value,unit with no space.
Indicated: 6982.1989,kL
